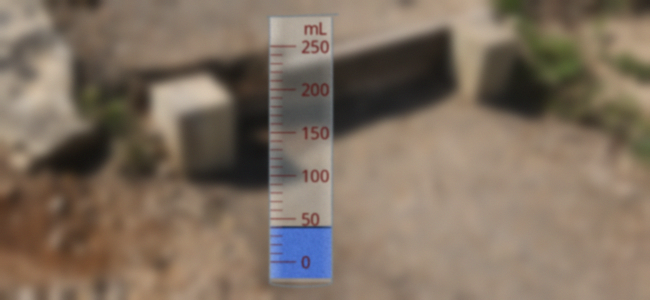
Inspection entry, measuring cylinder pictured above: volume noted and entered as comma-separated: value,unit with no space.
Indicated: 40,mL
